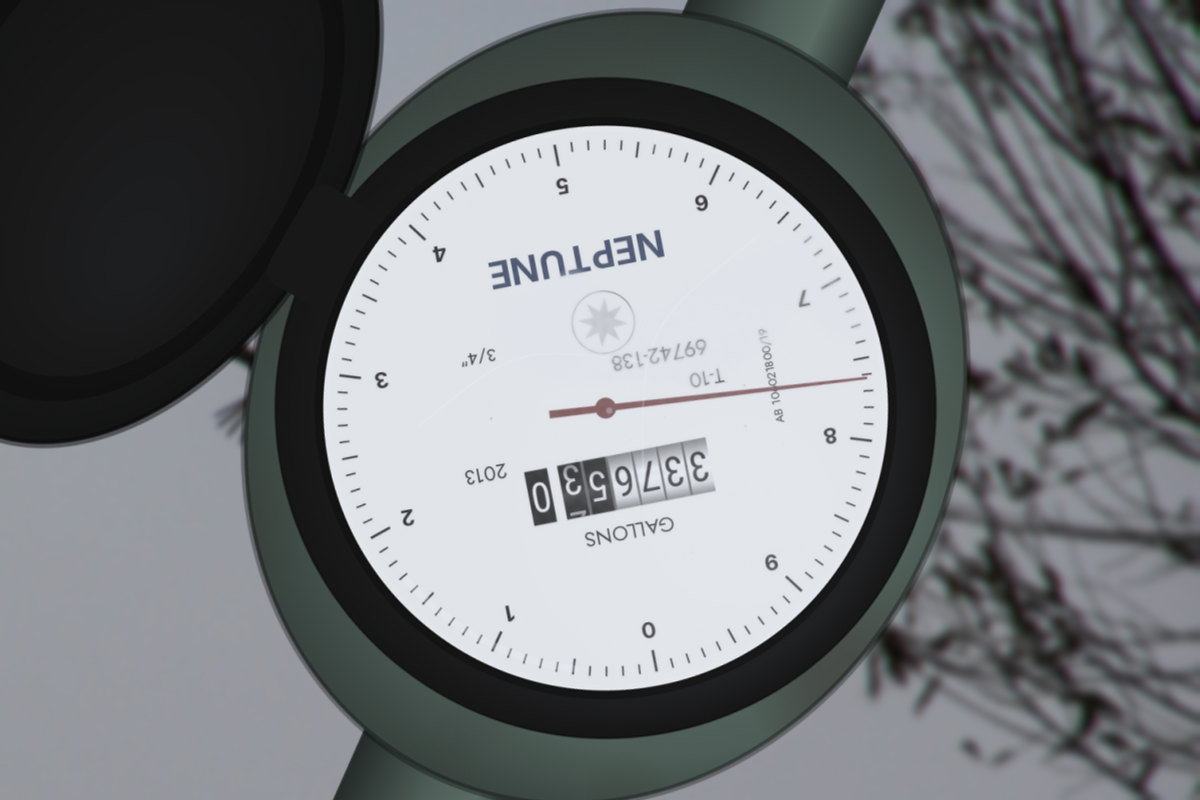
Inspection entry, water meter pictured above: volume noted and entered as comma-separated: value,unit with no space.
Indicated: 3376527.6,gal
